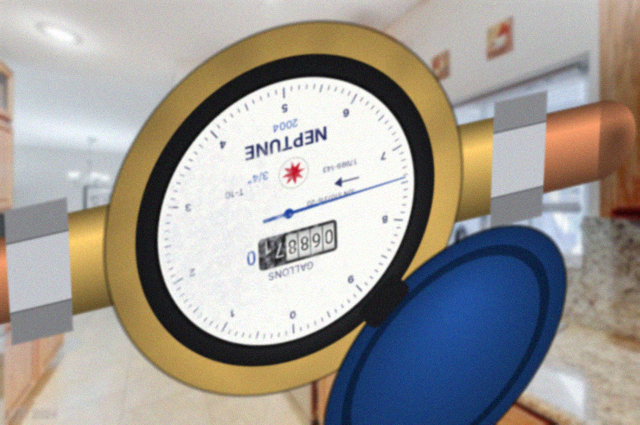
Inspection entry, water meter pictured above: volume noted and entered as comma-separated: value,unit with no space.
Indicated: 688707.4,gal
